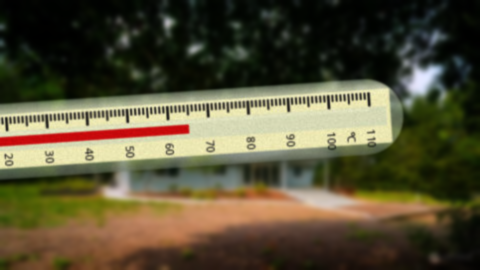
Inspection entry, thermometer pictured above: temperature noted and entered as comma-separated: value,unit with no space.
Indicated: 65,°C
